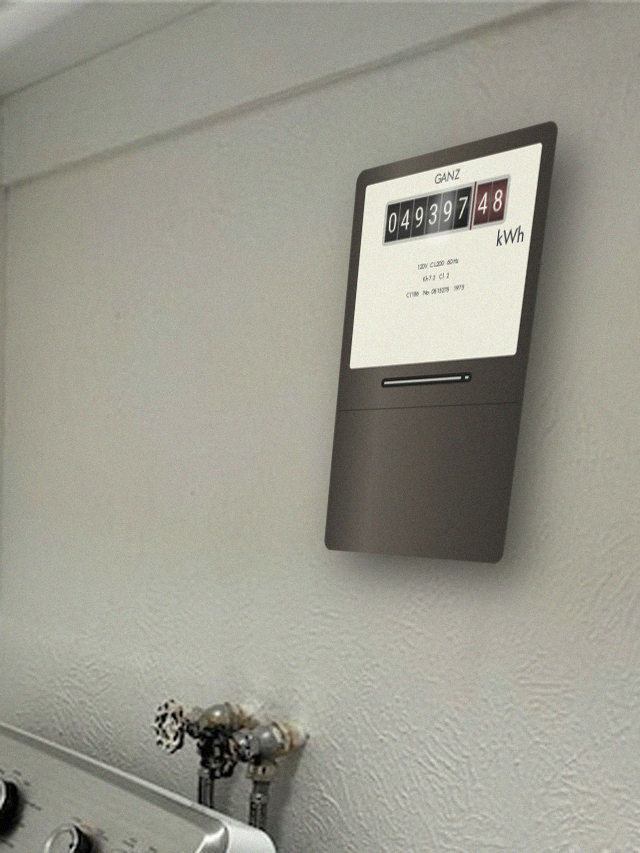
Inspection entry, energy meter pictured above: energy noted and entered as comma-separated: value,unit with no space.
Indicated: 49397.48,kWh
